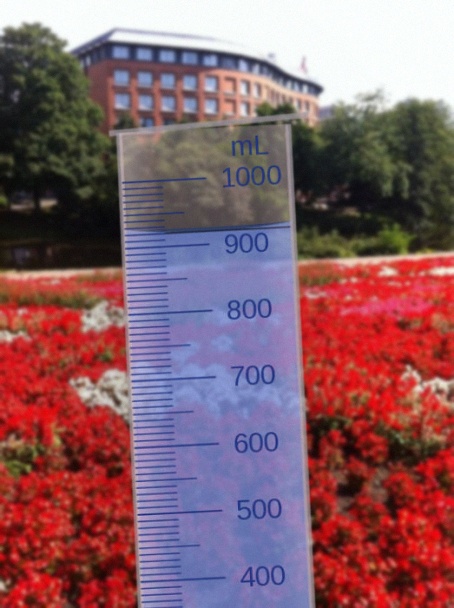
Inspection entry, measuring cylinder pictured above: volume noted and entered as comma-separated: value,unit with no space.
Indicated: 920,mL
